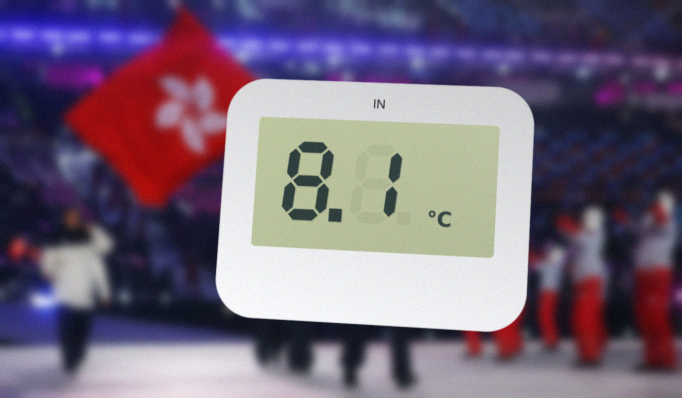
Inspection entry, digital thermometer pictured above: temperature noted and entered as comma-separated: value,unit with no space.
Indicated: 8.1,°C
